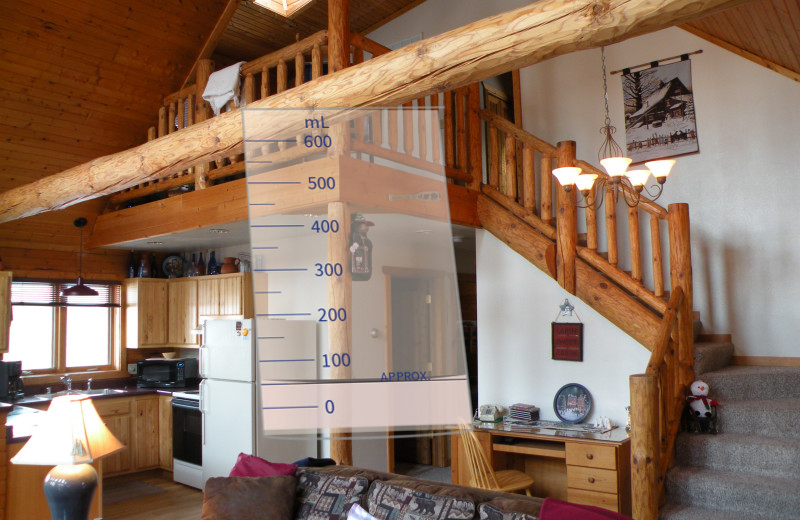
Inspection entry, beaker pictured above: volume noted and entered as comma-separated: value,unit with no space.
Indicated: 50,mL
